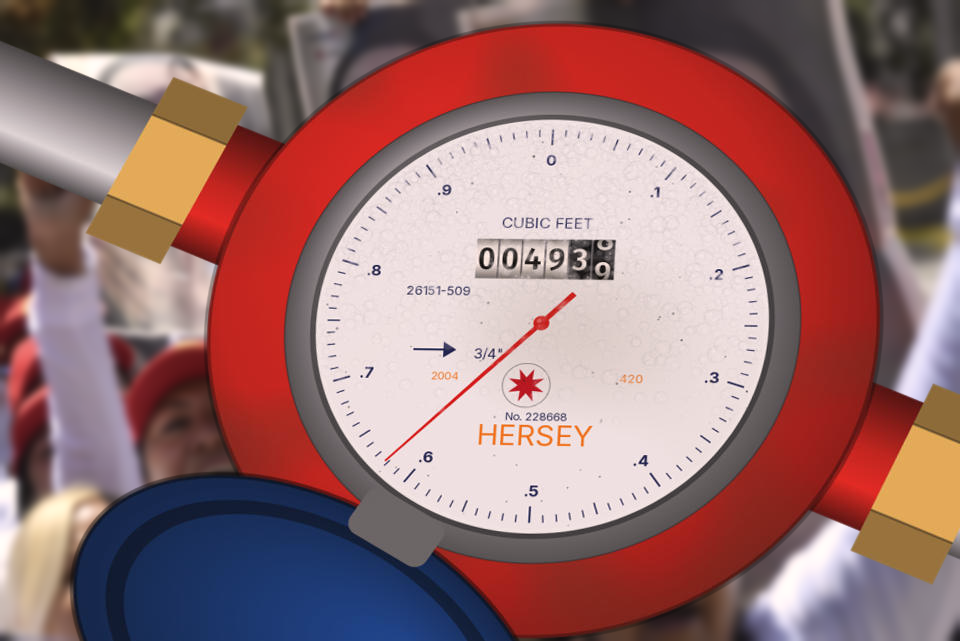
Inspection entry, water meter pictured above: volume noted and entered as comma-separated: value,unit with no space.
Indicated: 4938.62,ft³
